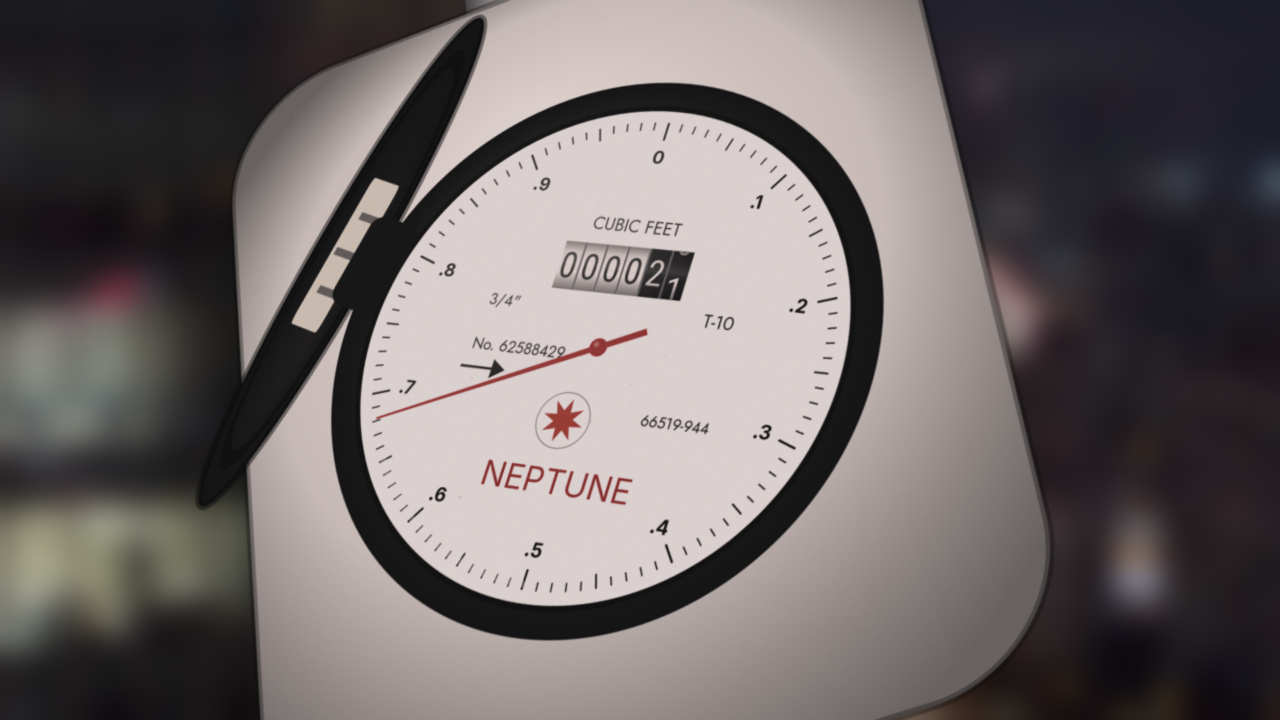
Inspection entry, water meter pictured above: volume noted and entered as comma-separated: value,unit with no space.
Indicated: 20.68,ft³
